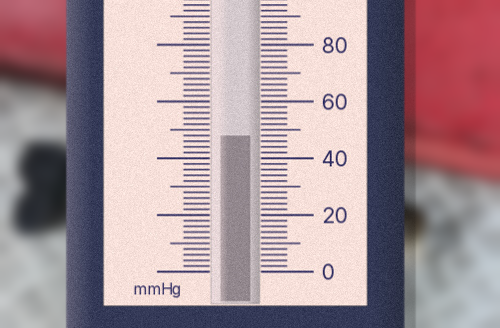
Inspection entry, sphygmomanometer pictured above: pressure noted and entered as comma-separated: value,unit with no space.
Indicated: 48,mmHg
